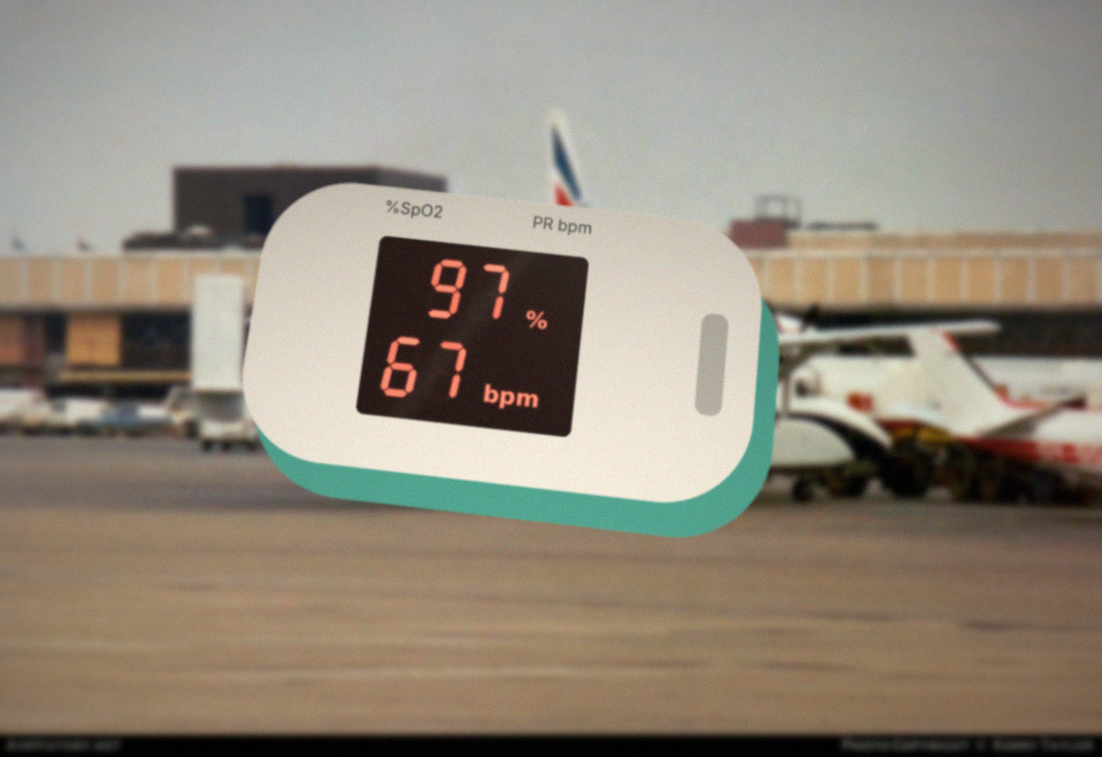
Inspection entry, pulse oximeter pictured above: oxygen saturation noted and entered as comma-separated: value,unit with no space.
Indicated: 97,%
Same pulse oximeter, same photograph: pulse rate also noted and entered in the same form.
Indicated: 67,bpm
